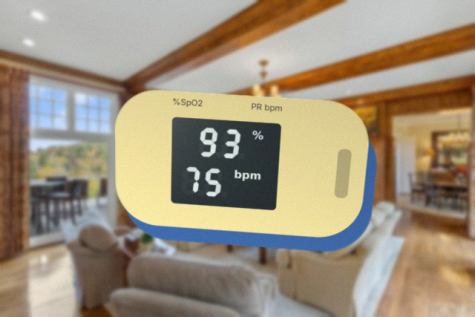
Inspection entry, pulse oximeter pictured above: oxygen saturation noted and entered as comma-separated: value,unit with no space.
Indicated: 93,%
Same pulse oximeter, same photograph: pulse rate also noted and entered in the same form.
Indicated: 75,bpm
